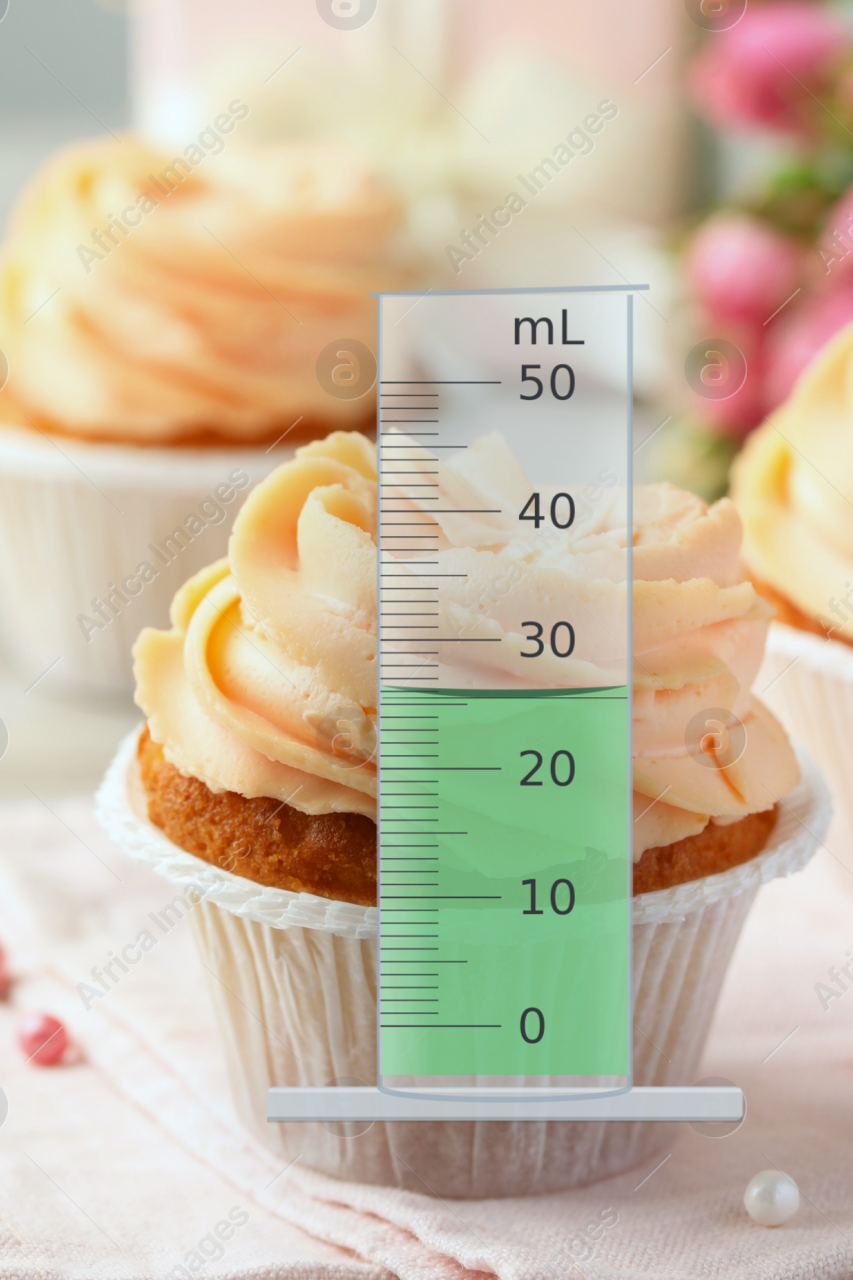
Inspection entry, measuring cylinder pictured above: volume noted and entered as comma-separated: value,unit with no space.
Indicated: 25.5,mL
